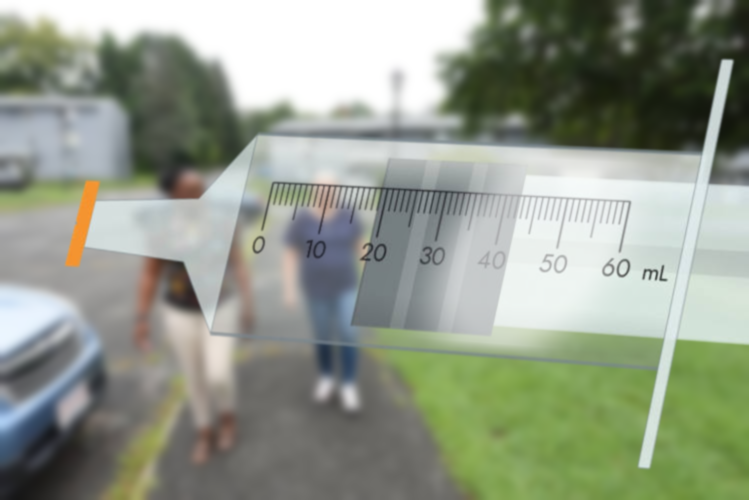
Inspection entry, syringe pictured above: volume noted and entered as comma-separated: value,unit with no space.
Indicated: 19,mL
